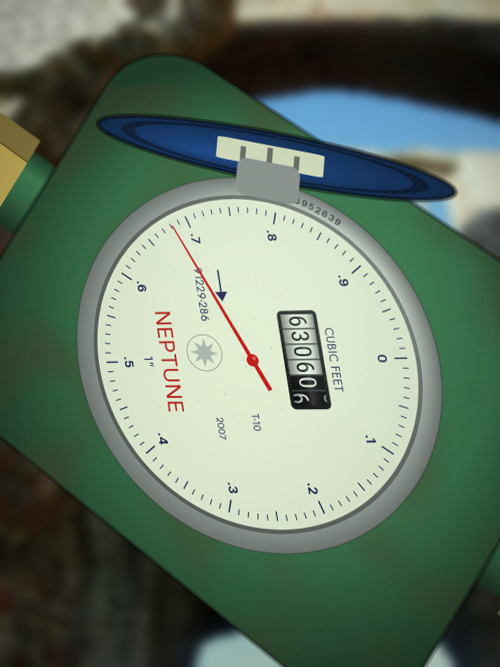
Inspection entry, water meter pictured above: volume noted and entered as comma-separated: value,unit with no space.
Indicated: 630605.68,ft³
